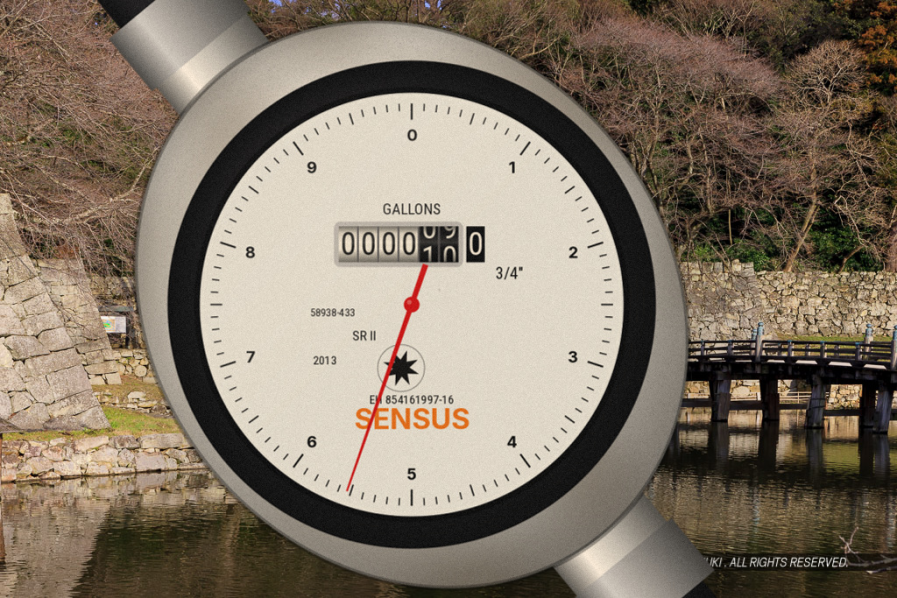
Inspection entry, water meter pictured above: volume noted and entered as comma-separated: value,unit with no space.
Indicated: 95.5,gal
